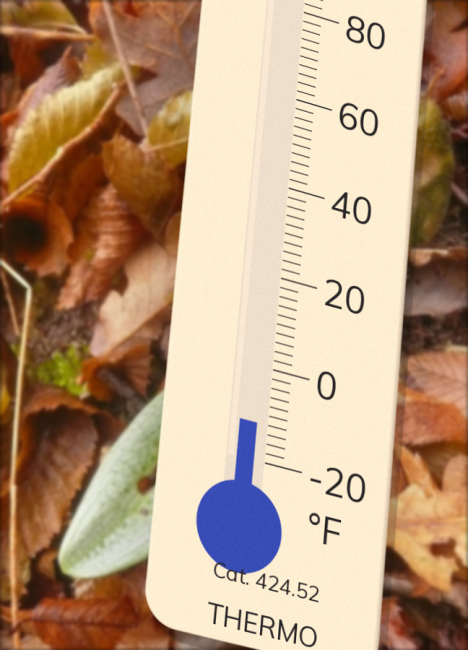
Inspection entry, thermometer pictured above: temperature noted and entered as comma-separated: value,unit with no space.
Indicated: -12,°F
